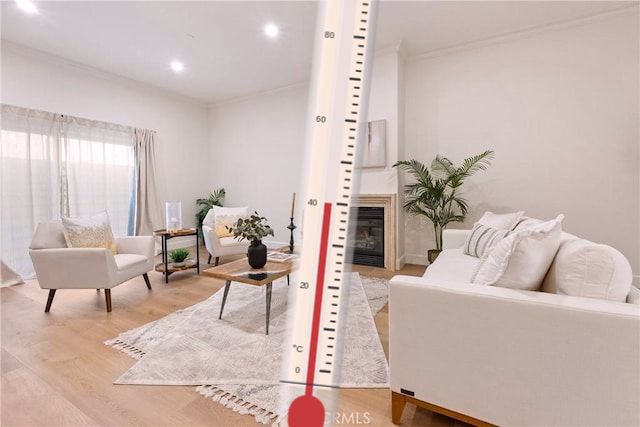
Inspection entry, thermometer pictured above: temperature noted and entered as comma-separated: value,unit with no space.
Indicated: 40,°C
